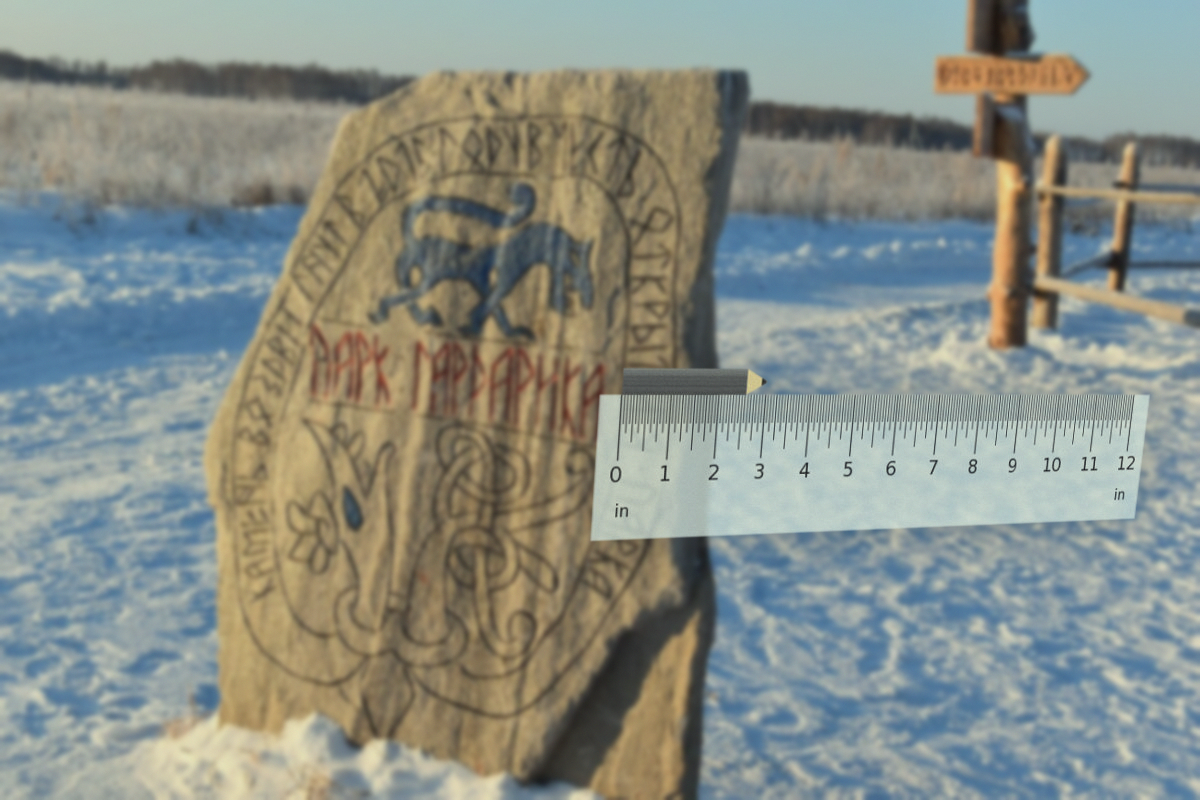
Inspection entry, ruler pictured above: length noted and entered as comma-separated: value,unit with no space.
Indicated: 3,in
